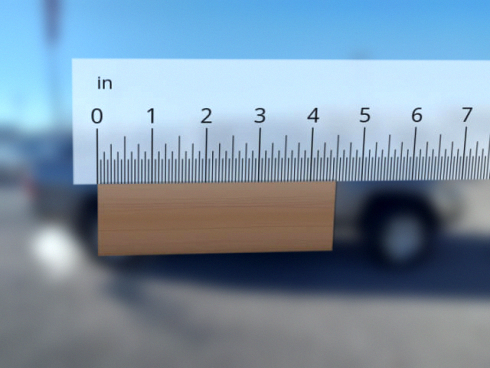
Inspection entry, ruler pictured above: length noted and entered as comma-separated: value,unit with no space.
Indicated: 4.5,in
